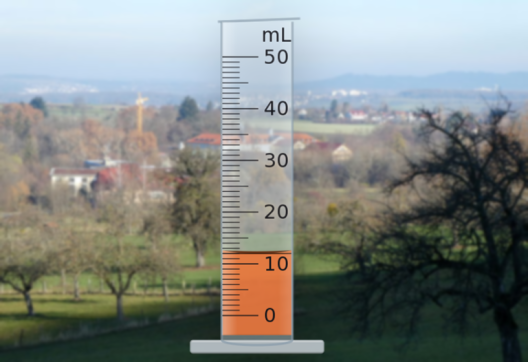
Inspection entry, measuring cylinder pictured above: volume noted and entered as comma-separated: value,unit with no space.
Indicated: 12,mL
